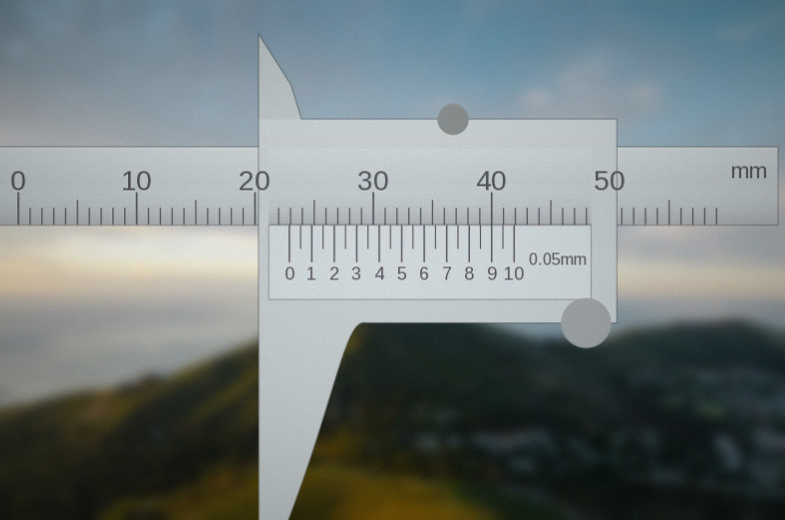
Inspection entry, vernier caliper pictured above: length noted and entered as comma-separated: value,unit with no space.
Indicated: 22.9,mm
